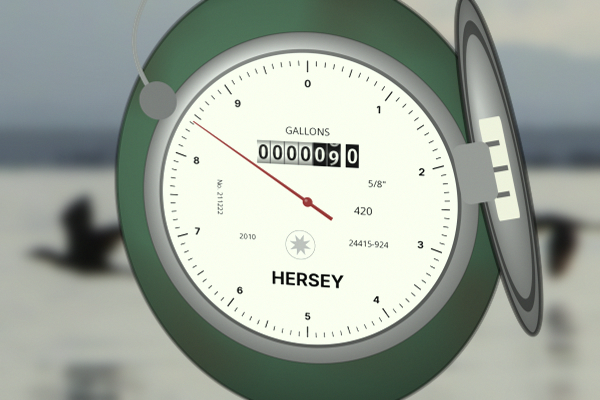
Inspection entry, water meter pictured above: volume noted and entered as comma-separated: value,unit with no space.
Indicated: 88.4,gal
